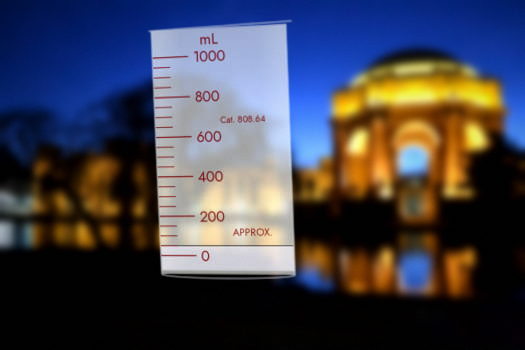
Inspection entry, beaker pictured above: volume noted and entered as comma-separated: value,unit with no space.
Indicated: 50,mL
